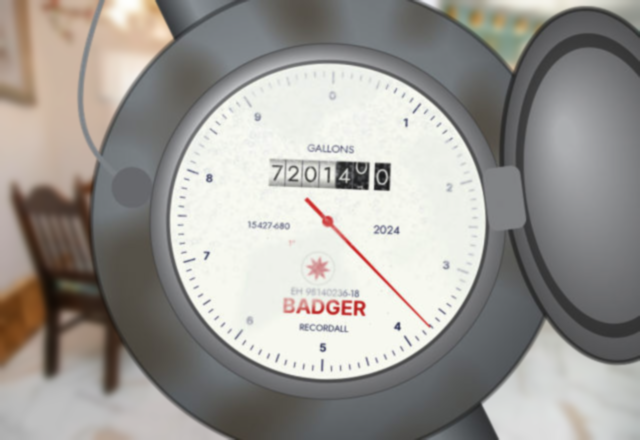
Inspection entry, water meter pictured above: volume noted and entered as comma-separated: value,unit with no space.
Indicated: 7201403.7,gal
